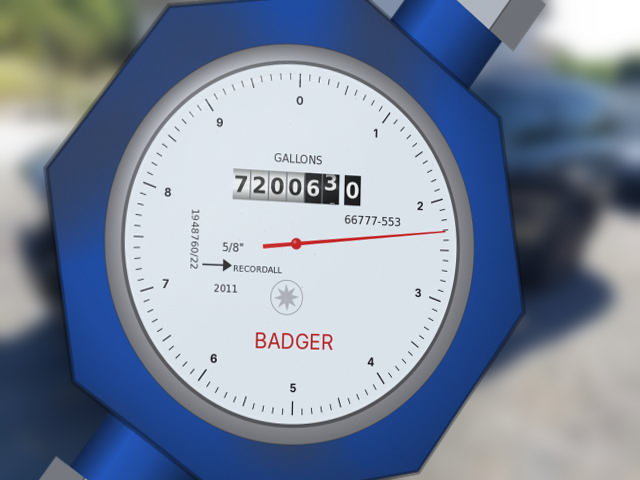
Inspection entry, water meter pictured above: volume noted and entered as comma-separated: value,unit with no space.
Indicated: 7200632.3,gal
